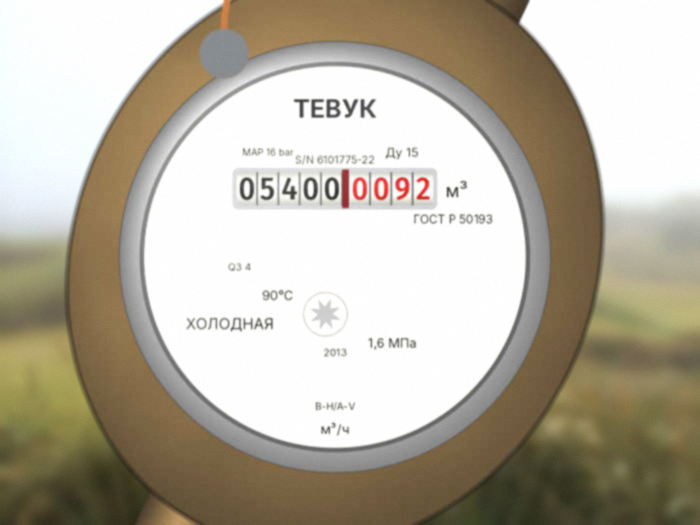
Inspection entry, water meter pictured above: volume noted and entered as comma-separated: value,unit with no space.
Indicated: 5400.0092,m³
